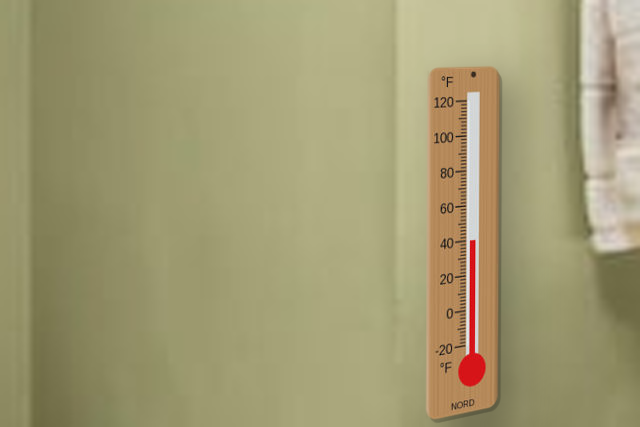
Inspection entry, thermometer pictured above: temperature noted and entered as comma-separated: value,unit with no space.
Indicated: 40,°F
